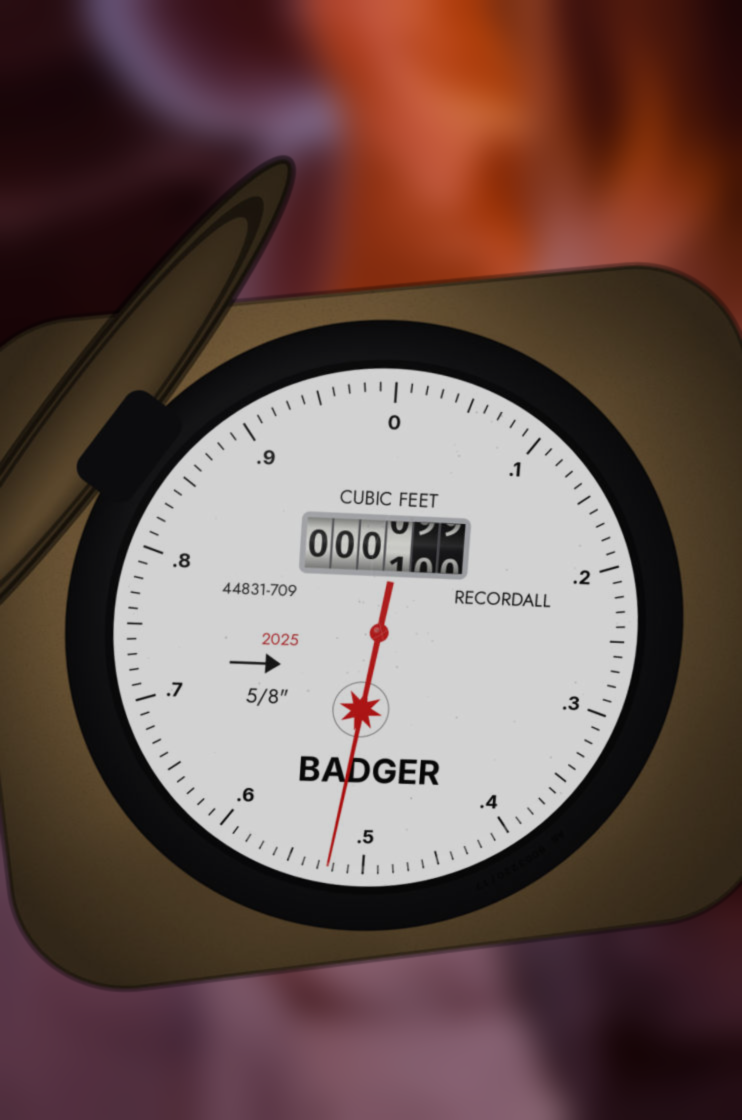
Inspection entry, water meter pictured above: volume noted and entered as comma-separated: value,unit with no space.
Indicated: 99.52,ft³
